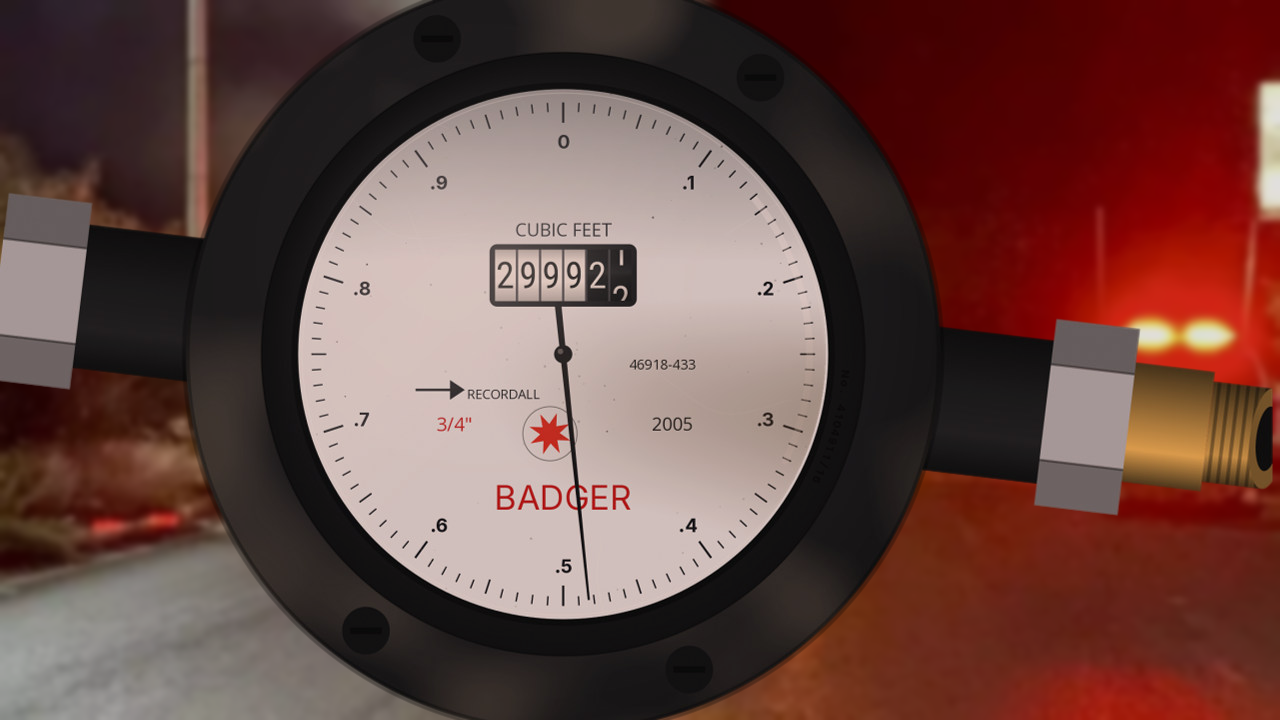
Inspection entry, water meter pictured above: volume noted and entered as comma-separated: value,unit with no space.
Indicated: 299921.48,ft³
